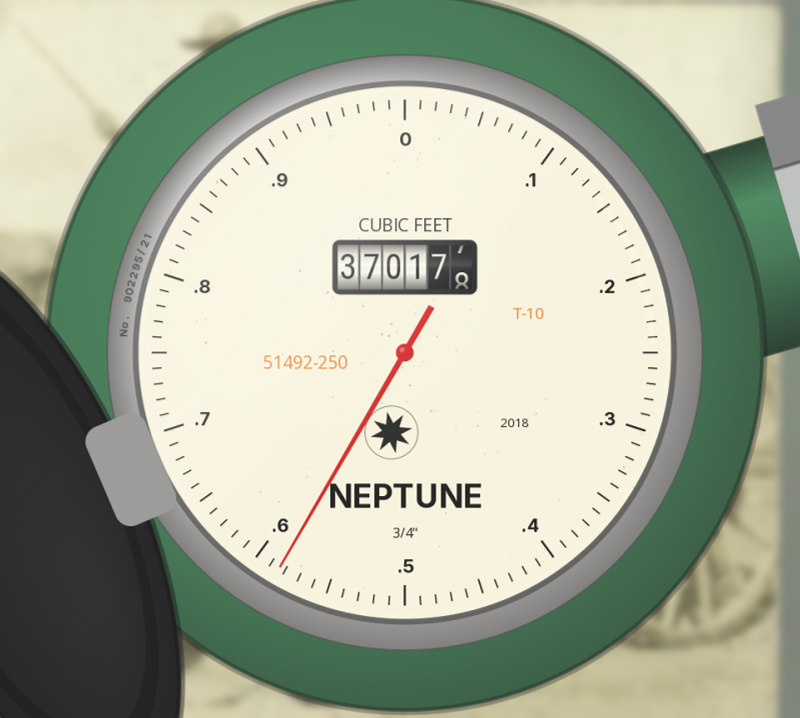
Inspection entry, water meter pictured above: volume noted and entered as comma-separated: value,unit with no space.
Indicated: 370177.58,ft³
